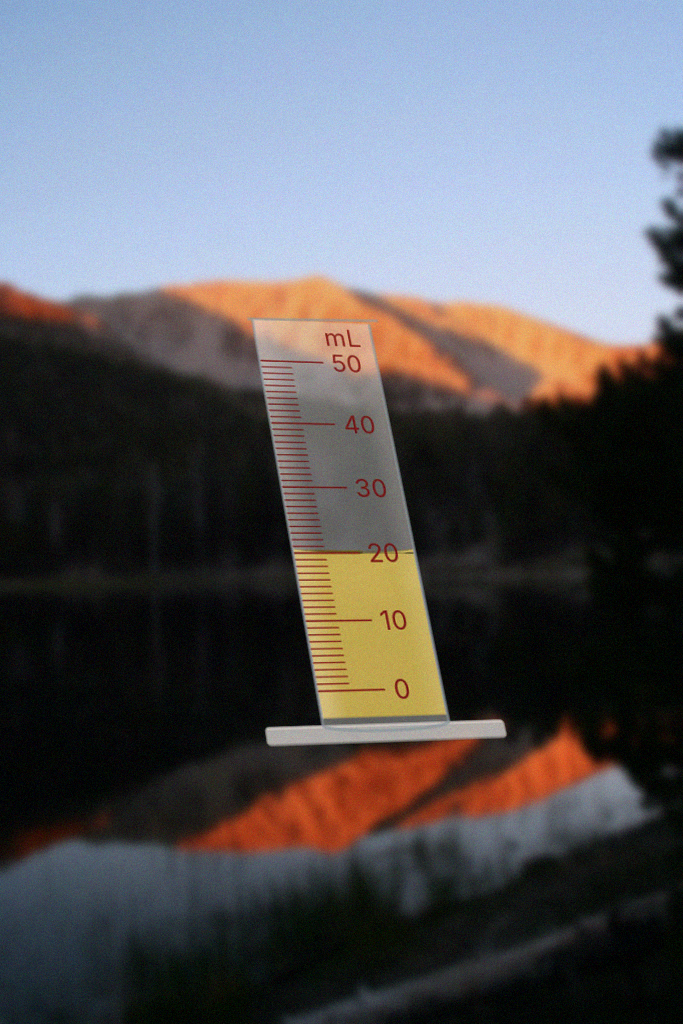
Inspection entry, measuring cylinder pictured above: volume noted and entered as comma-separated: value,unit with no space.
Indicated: 20,mL
